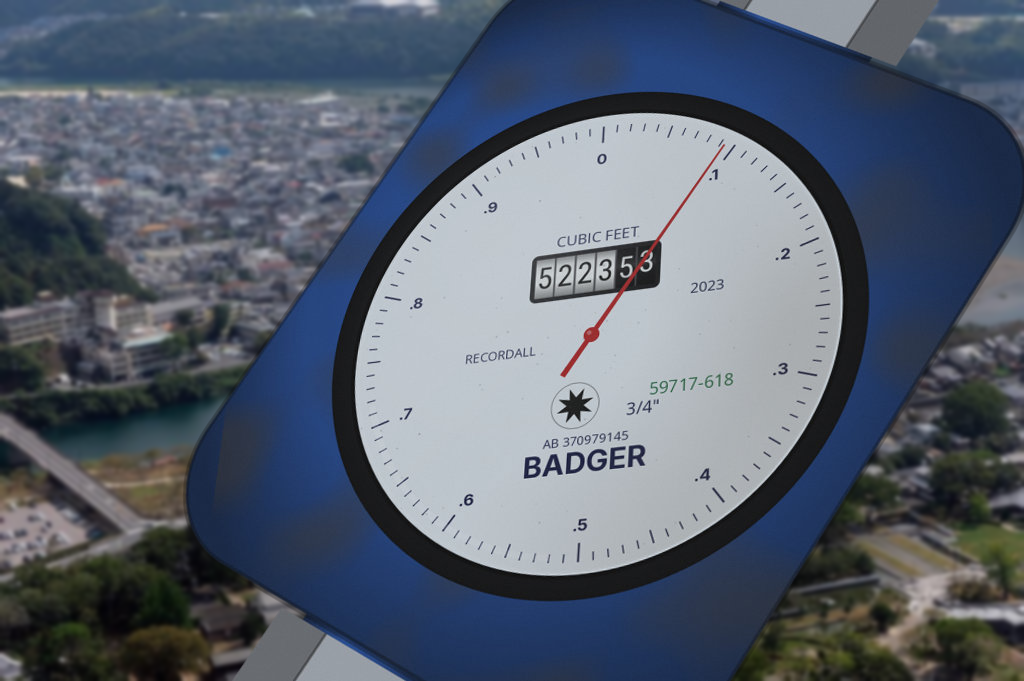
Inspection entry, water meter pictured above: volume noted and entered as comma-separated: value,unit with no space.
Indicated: 522353.09,ft³
